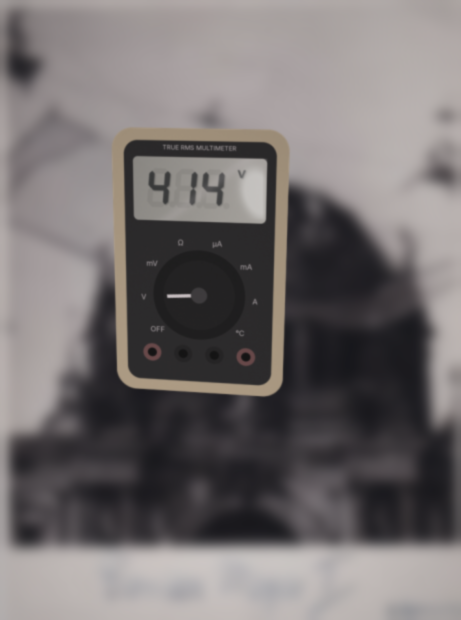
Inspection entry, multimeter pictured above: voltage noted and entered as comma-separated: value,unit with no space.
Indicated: 414,V
